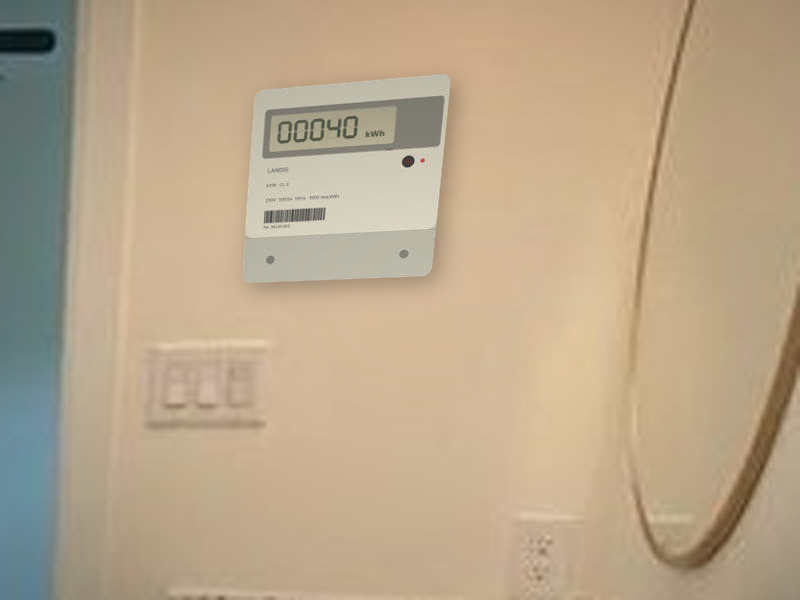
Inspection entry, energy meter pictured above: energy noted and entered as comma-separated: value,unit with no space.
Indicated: 40,kWh
